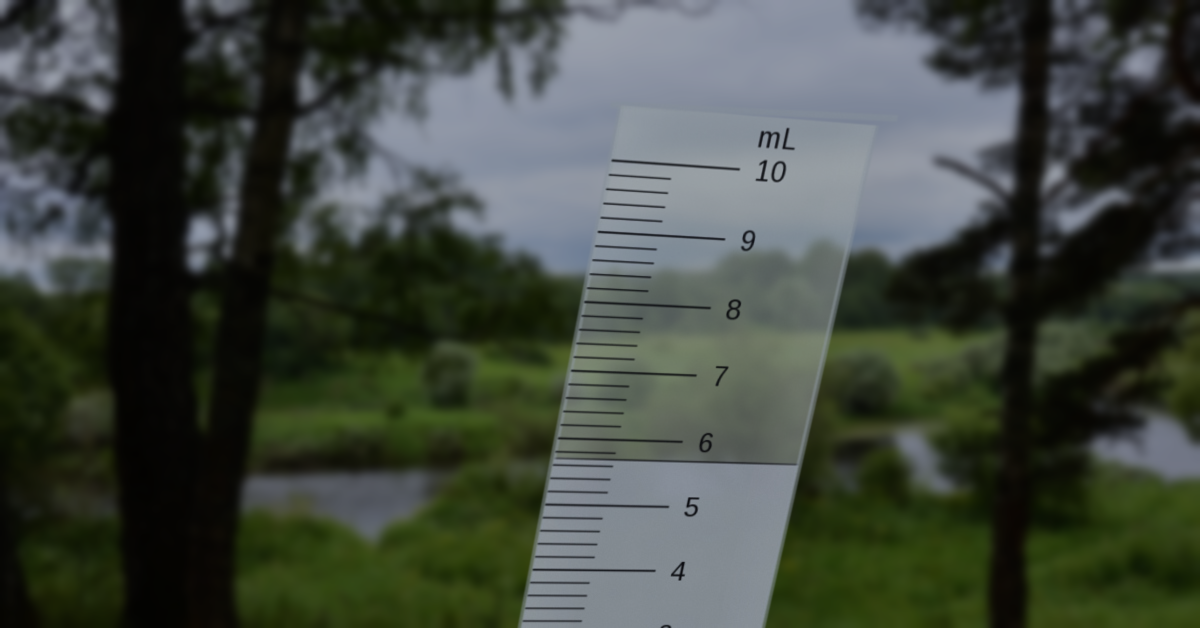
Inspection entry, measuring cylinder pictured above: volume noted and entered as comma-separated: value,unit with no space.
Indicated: 5.7,mL
